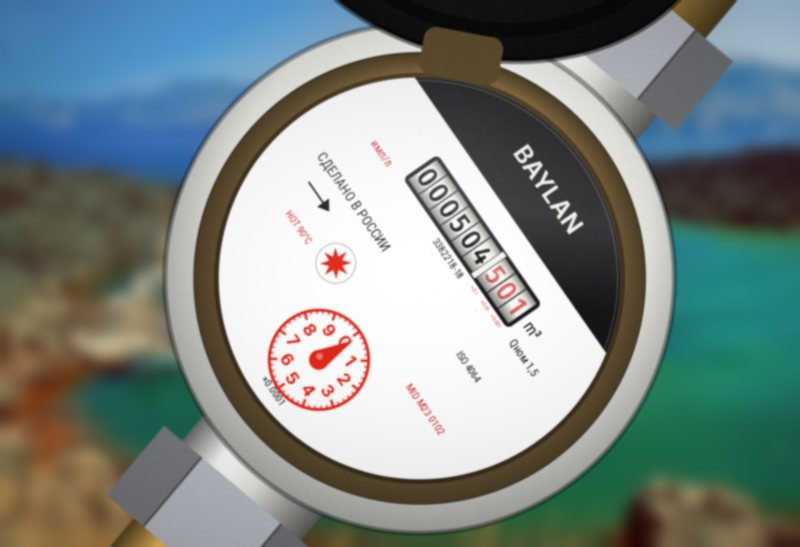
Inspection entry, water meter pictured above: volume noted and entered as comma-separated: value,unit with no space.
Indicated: 504.5010,m³
